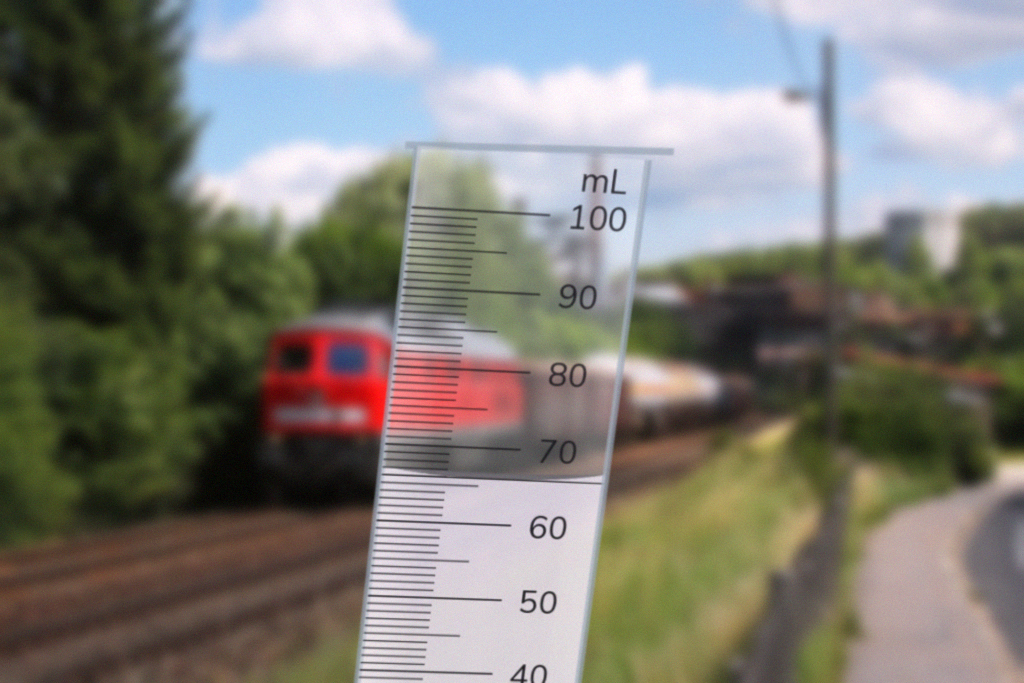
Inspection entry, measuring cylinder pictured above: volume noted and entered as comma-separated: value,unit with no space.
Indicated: 66,mL
